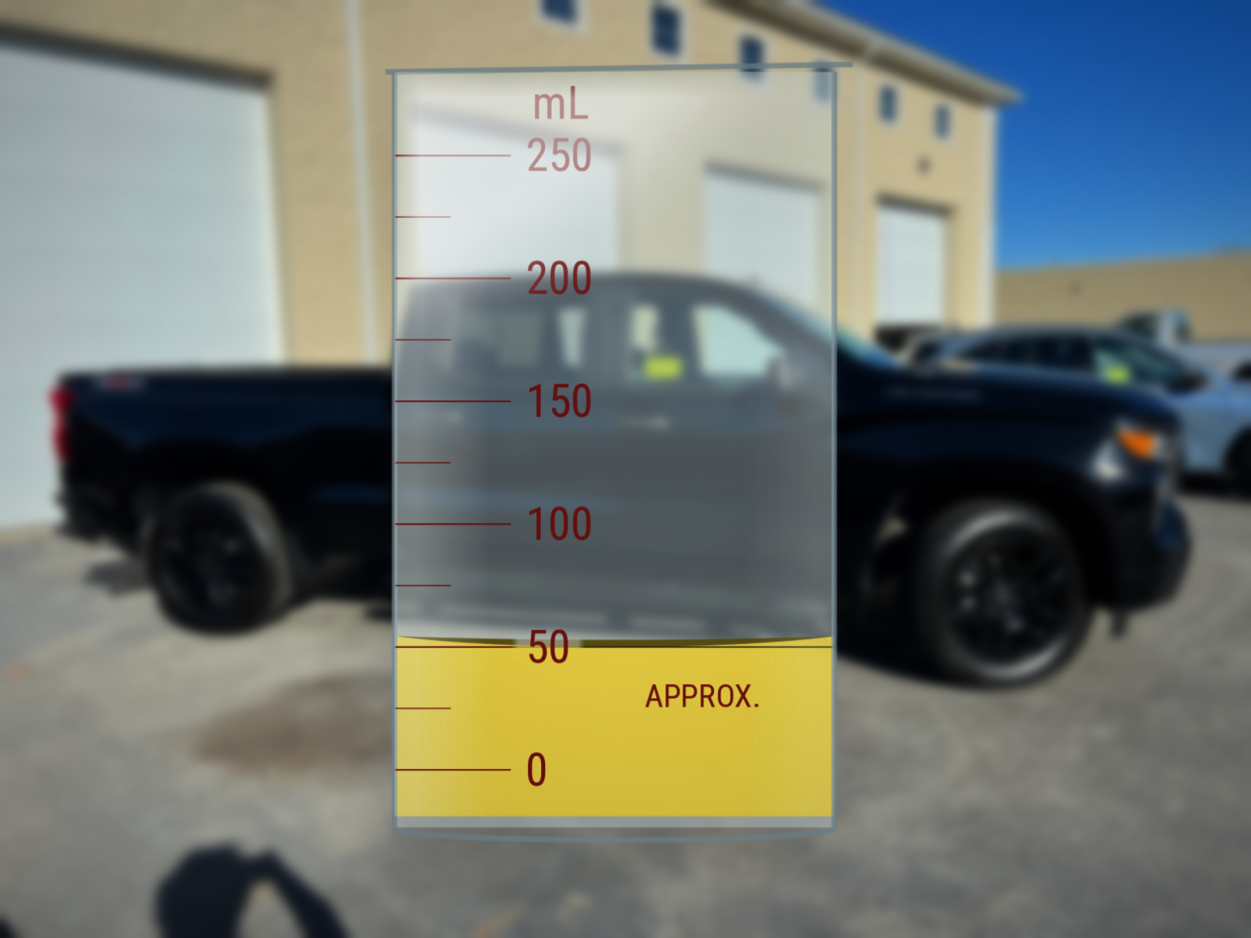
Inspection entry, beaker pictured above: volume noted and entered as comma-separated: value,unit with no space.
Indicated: 50,mL
